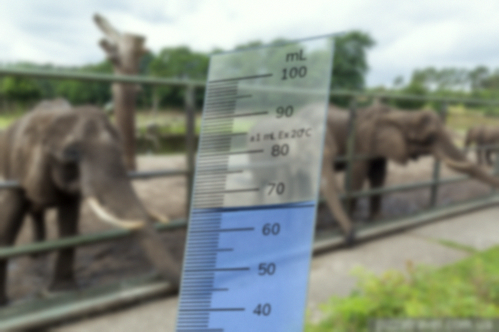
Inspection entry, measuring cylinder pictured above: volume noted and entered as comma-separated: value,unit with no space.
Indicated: 65,mL
